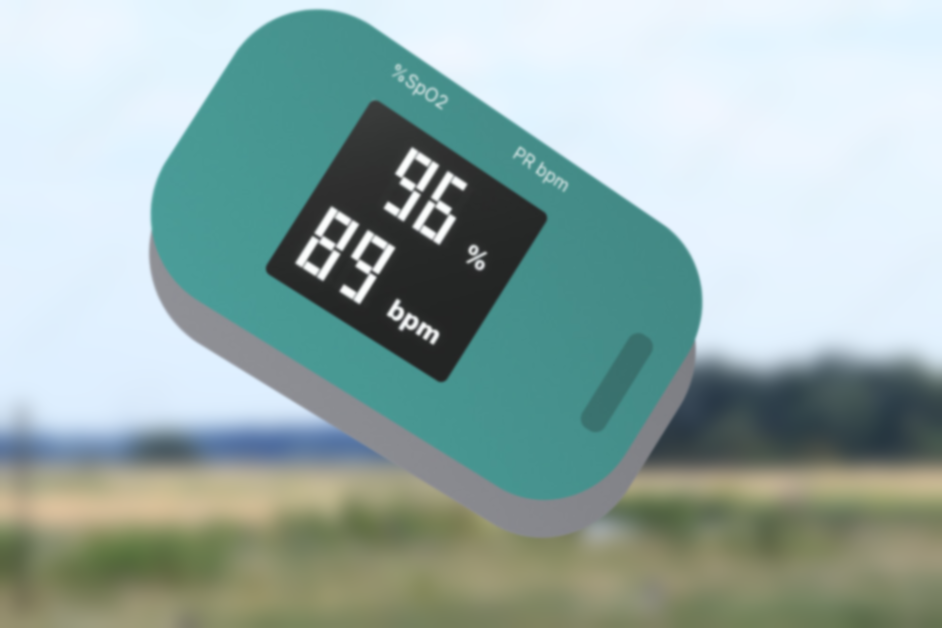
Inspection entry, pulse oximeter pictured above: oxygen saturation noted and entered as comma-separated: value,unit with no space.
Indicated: 96,%
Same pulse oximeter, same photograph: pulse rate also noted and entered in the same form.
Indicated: 89,bpm
